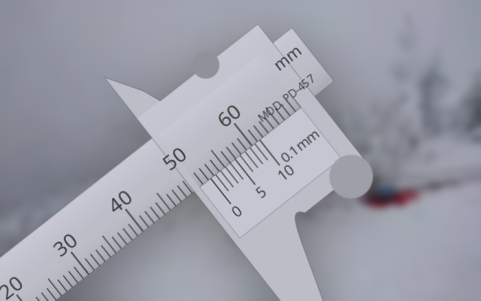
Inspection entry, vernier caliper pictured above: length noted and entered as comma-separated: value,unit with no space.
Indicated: 52.4,mm
